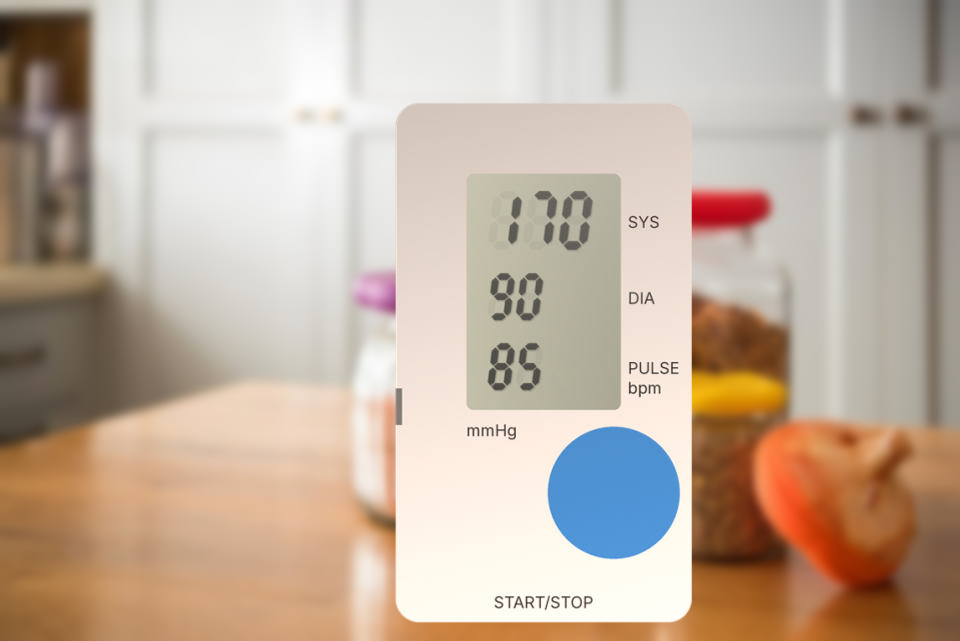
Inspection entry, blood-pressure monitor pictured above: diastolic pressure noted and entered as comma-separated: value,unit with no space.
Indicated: 90,mmHg
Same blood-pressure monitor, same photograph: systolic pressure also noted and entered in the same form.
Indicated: 170,mmHg
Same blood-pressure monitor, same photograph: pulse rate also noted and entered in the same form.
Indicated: 85,bpm
